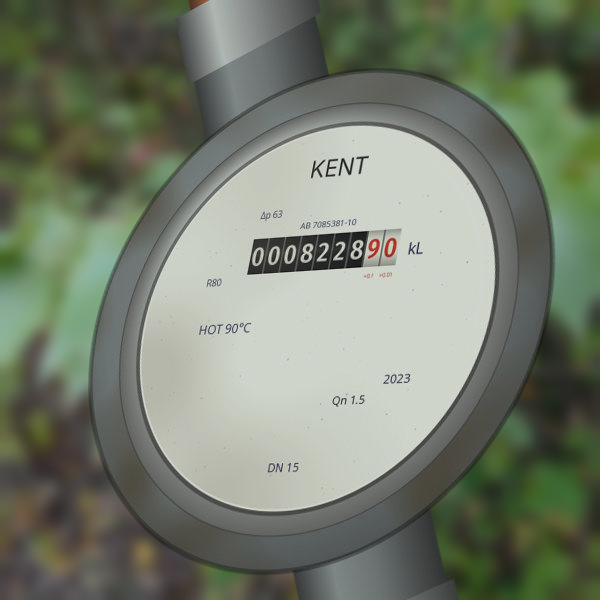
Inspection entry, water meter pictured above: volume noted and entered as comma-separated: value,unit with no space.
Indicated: 8228.90,kL
